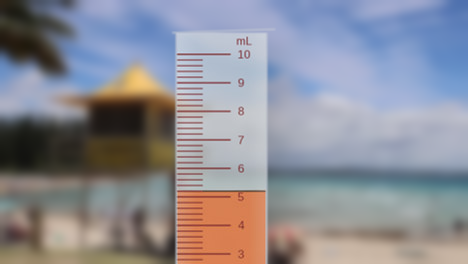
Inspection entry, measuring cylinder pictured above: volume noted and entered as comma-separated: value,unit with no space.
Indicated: 5.2,mL
